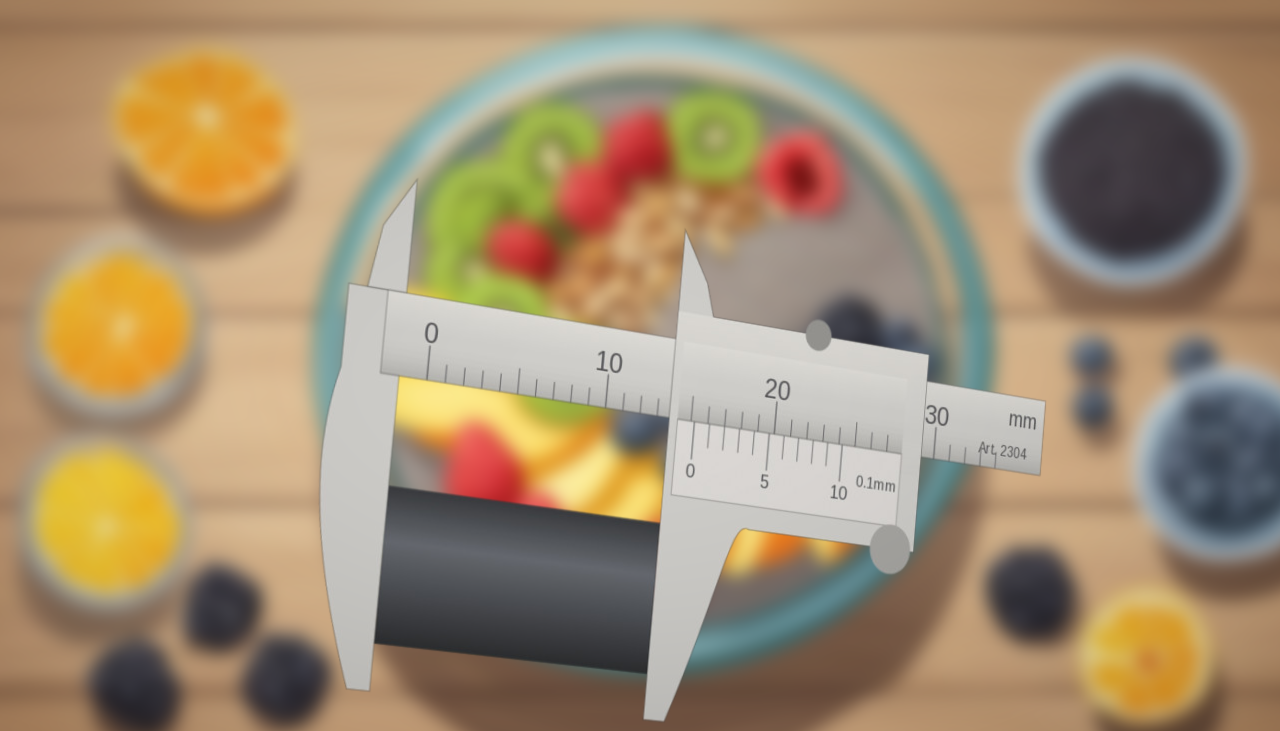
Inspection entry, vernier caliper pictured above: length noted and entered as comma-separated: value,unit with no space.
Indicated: 15.2,mm
